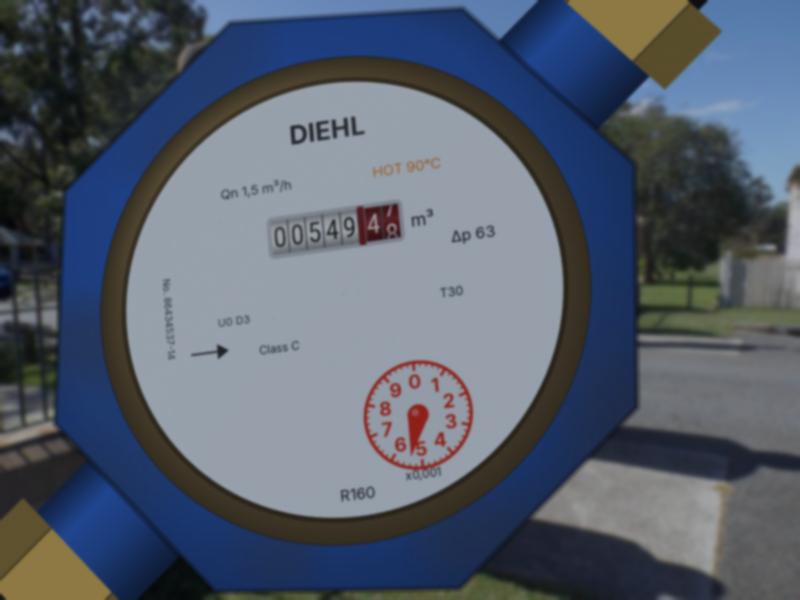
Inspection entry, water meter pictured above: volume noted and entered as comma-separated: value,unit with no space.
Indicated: 549.475,m³
